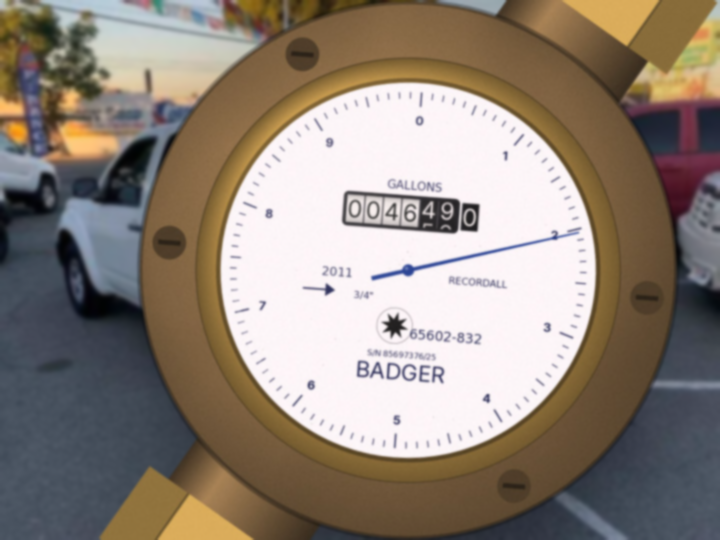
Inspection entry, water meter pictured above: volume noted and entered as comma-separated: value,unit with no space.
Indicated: 46492.0,gal
